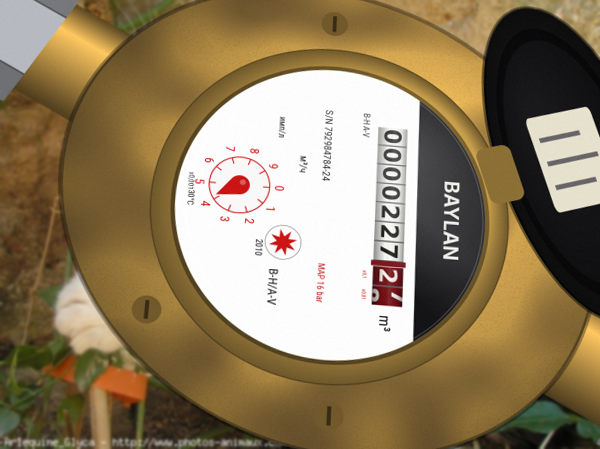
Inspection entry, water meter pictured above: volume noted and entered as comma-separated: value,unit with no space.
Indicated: 227.274,m³
